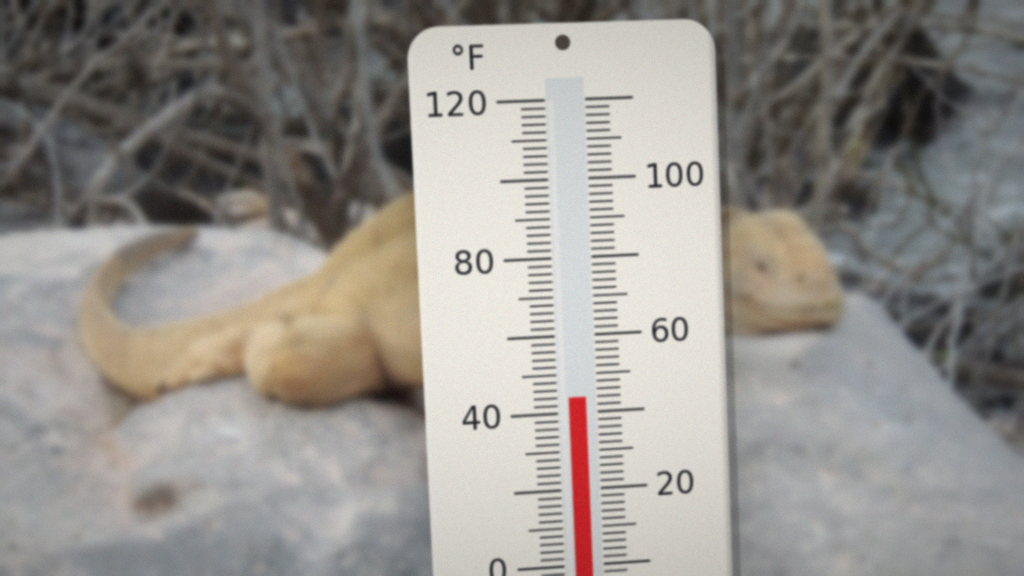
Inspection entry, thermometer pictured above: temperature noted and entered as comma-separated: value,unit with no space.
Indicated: 44,°F
